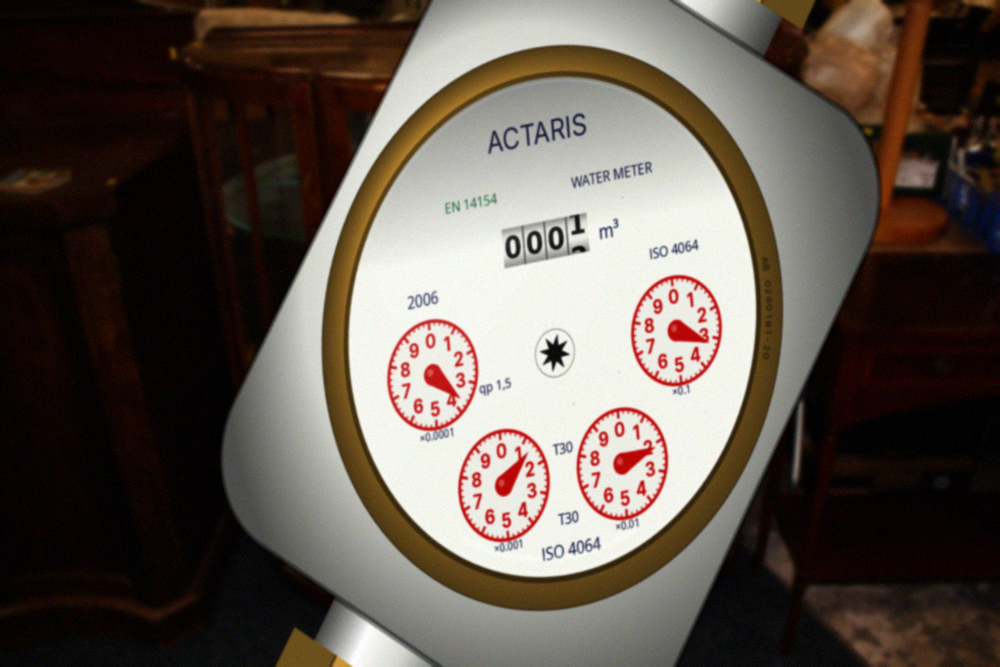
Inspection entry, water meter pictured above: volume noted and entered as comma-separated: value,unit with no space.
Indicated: 1.3213,m³
